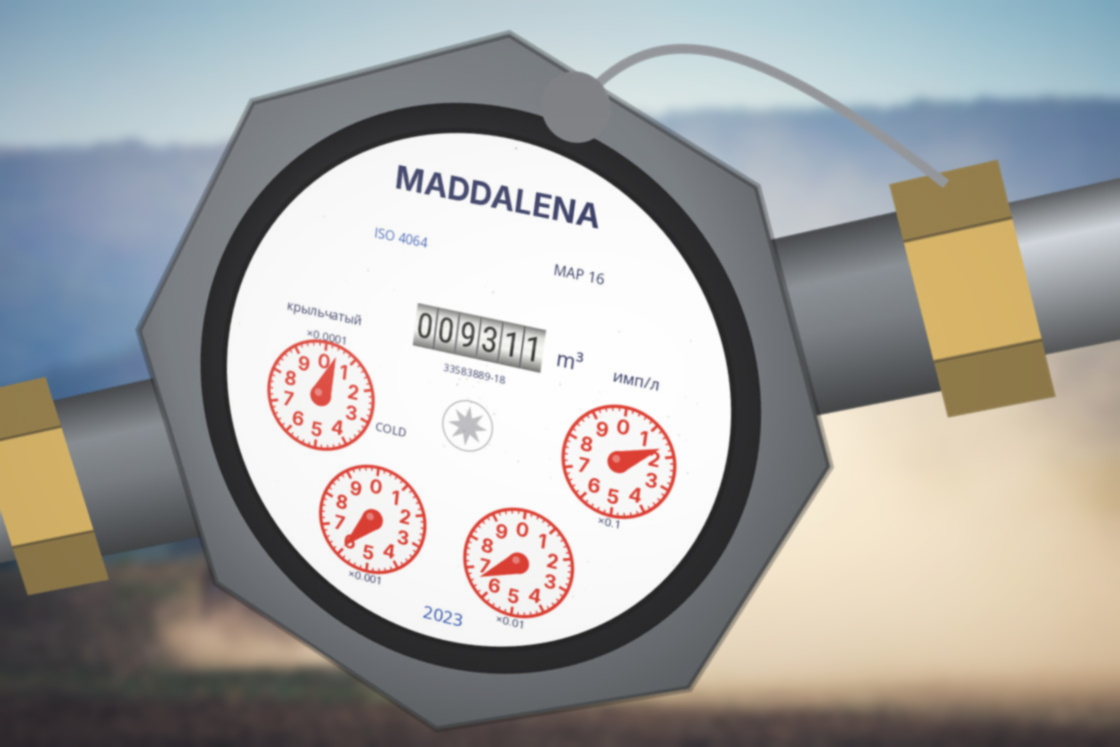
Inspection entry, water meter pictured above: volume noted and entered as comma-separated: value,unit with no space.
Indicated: 9311.1660,m³
